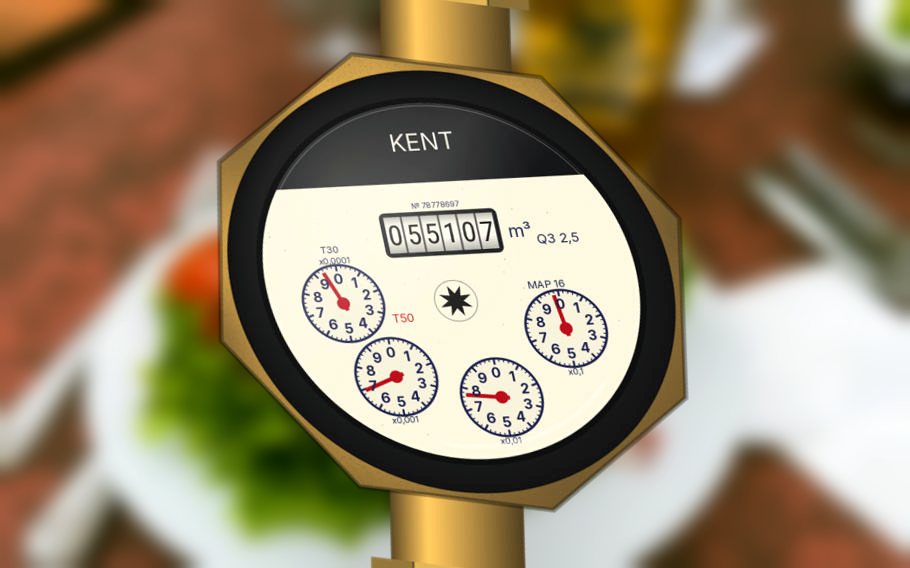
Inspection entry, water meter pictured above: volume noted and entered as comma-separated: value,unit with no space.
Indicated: 55106.9769,m³
